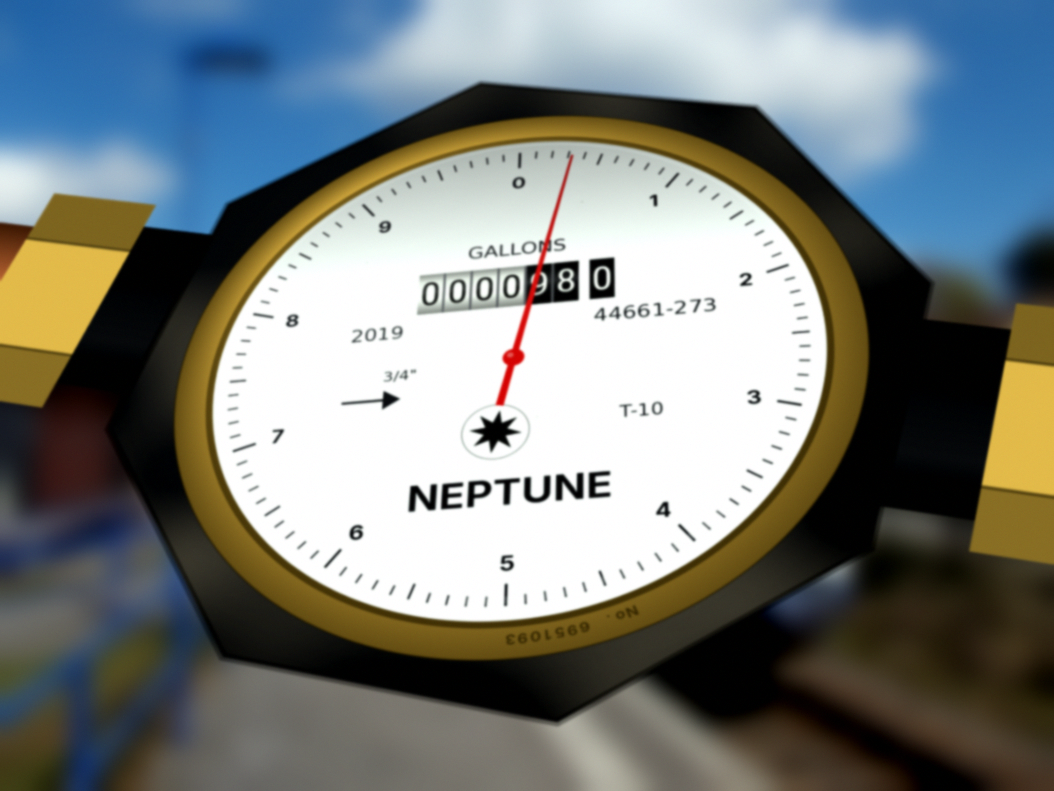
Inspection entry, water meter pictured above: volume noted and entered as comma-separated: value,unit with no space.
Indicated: 980.3,gal
